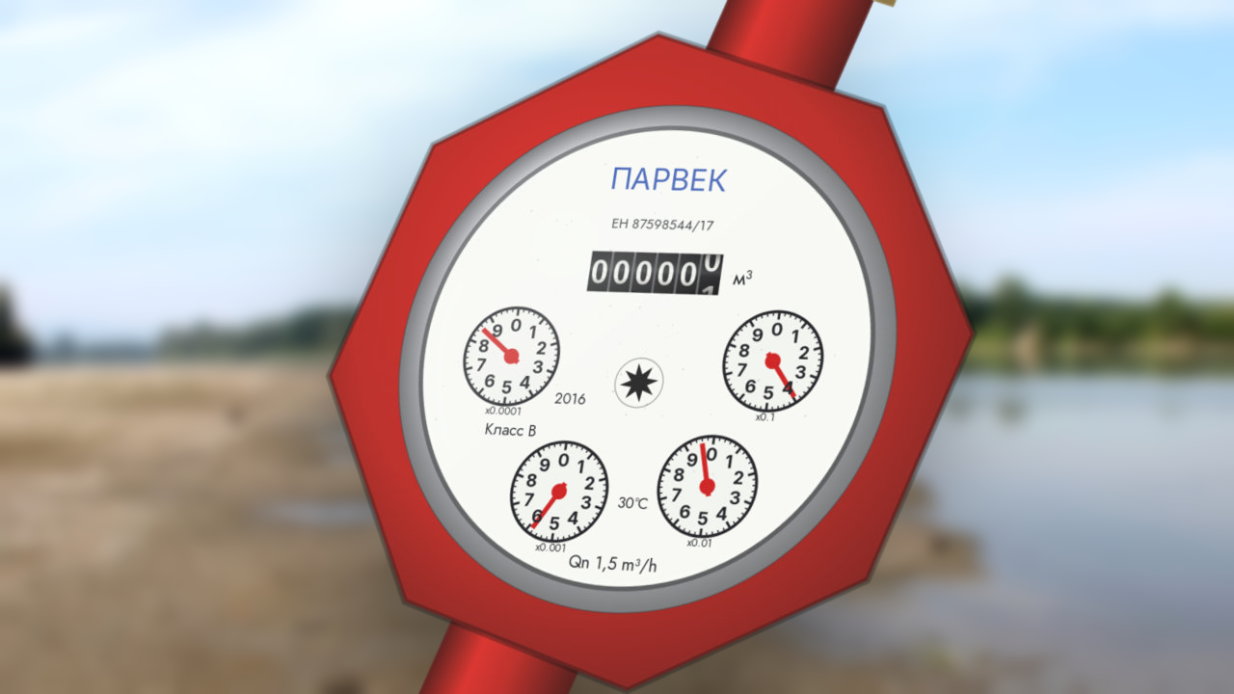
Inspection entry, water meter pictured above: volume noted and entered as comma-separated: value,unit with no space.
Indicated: 0.3958,m³
